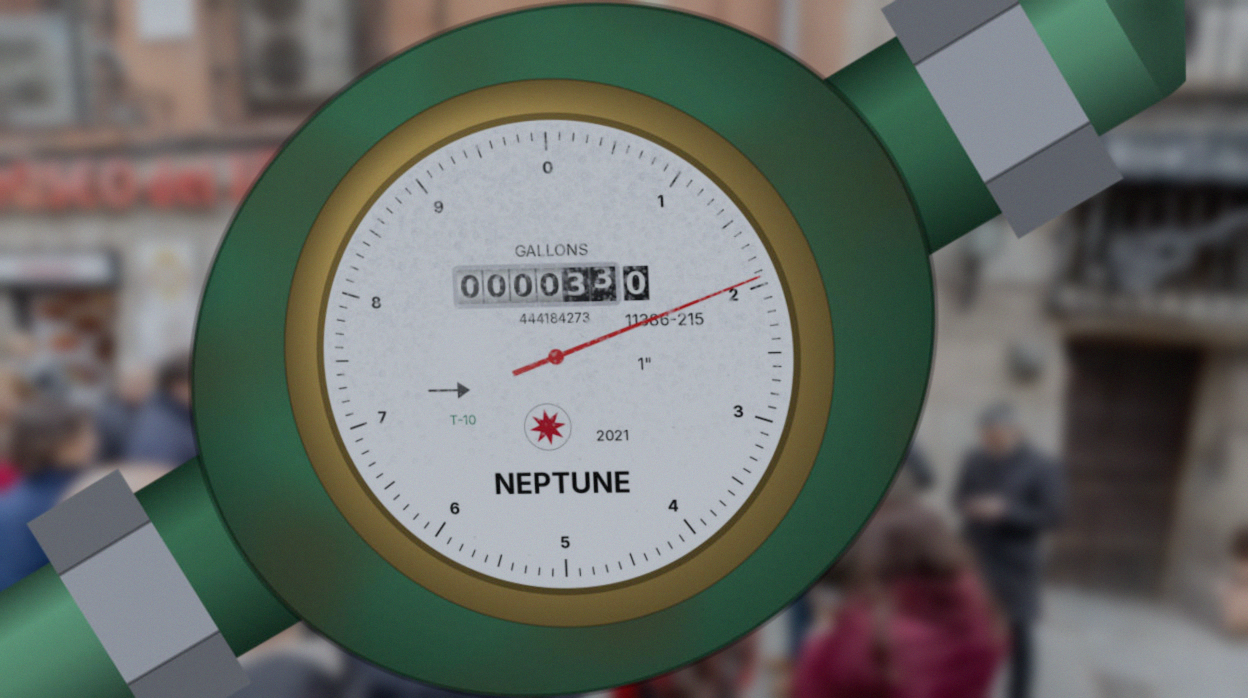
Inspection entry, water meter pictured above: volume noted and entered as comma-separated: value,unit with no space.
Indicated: 331.9,gal
